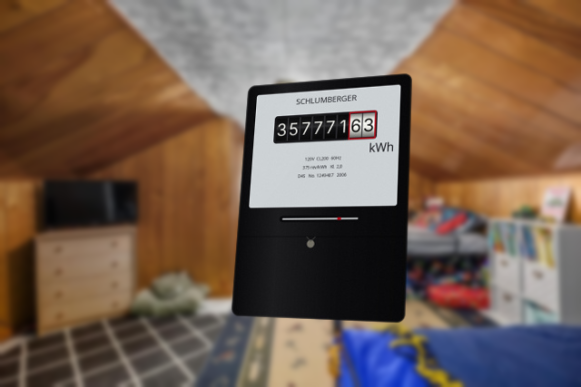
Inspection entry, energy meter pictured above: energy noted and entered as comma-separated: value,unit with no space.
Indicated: 357771.63,kWh
